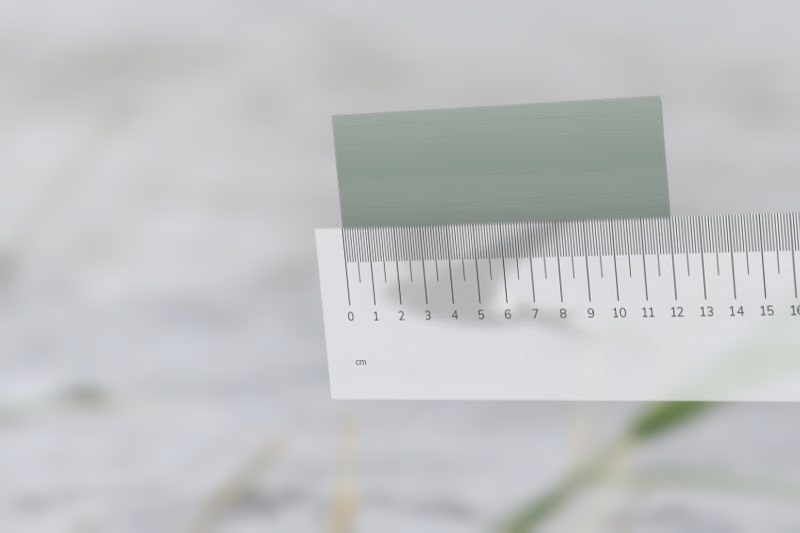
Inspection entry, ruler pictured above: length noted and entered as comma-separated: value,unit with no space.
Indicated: 12,cm
